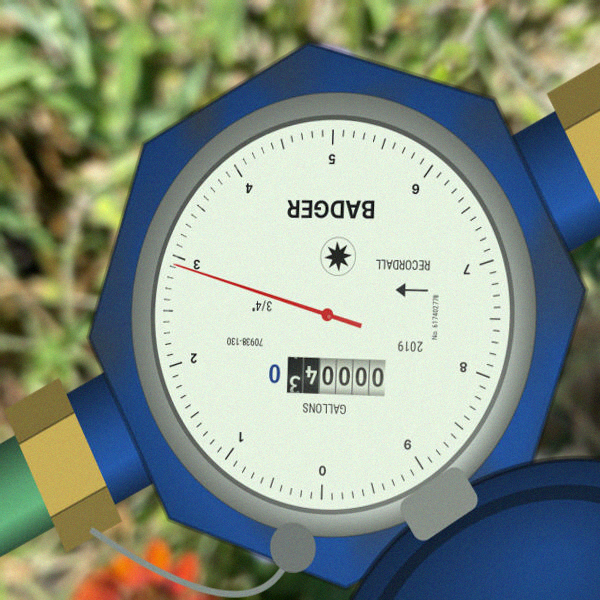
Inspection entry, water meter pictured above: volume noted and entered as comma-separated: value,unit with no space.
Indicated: 432.9,gal
